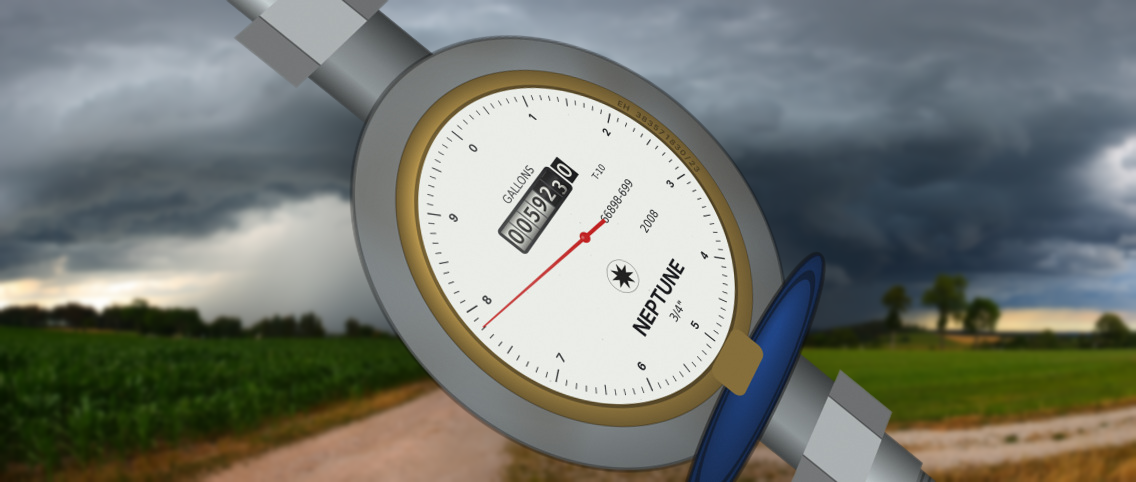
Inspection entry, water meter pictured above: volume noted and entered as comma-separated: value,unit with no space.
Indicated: 59227.8,gal
